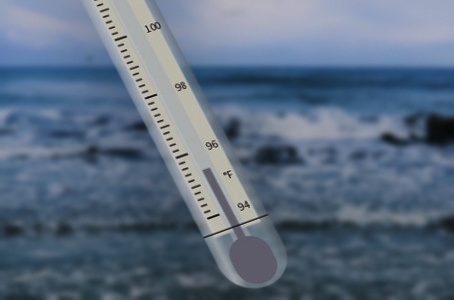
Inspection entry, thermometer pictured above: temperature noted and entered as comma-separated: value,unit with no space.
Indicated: 95.4,°F
